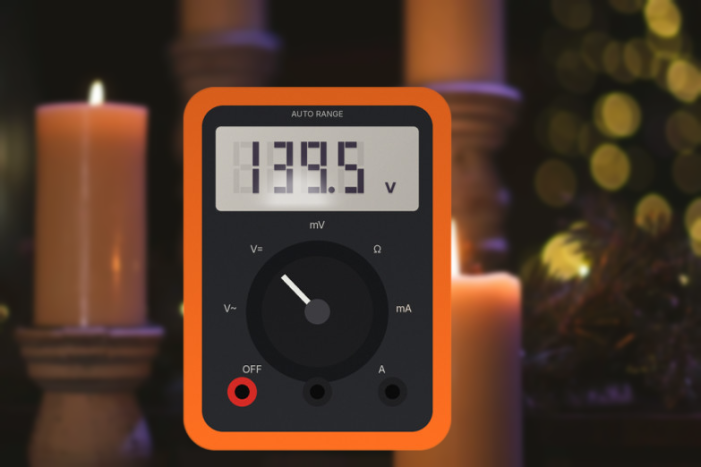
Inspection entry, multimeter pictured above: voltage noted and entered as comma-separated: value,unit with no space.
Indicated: 139.5,V
